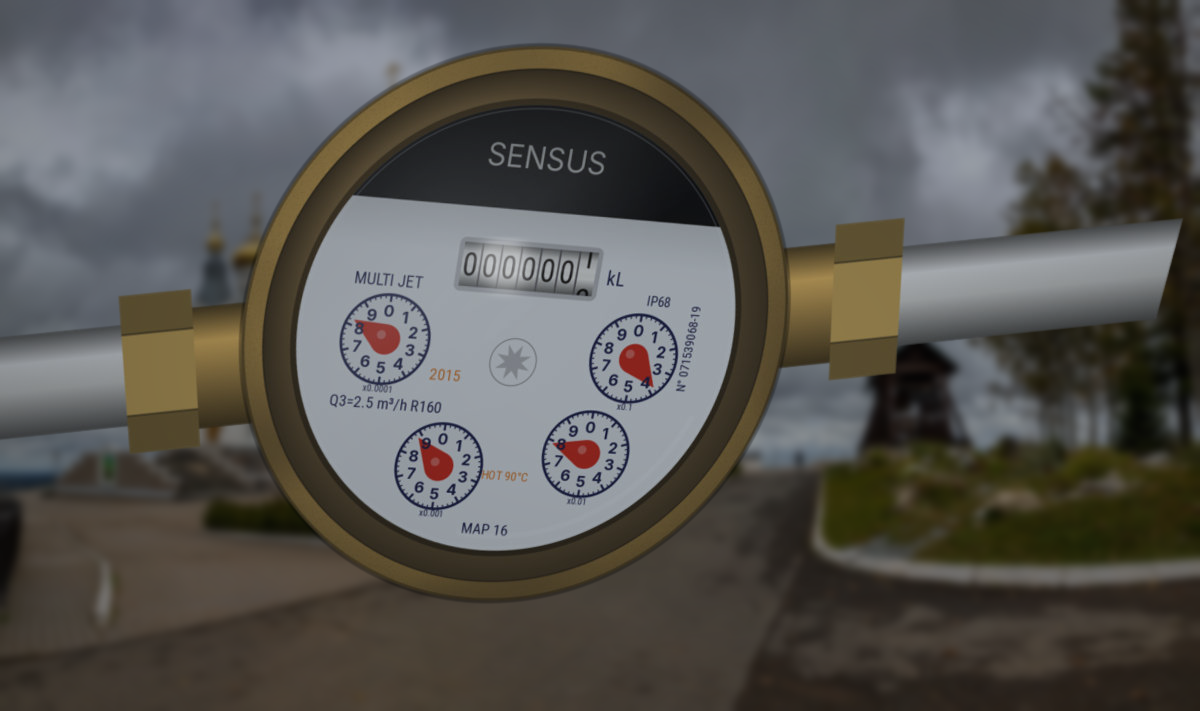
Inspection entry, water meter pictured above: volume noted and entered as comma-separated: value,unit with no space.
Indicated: 1.3788,kL
